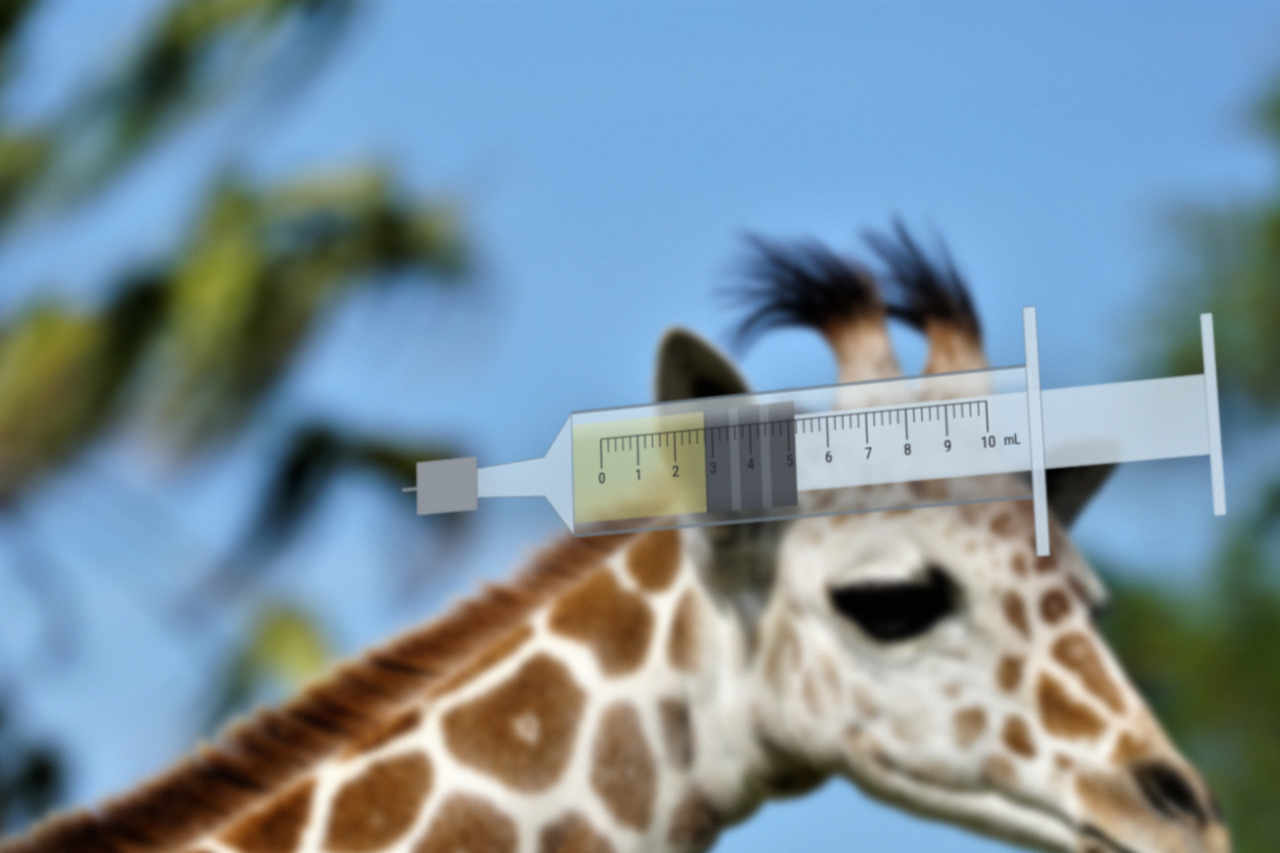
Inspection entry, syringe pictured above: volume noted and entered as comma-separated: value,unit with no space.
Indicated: 2.8,mL
